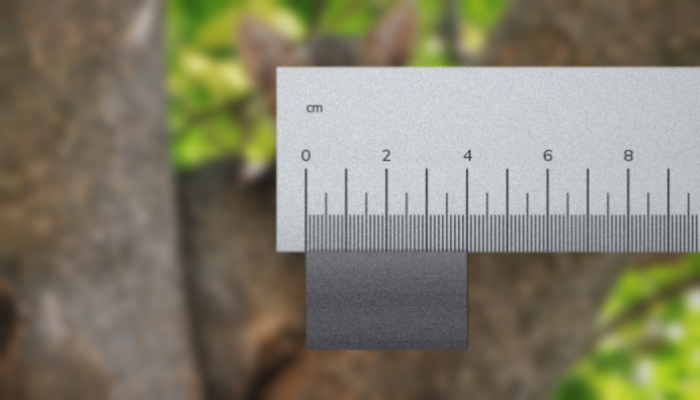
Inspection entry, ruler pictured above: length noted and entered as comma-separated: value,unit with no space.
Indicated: 4,cm
